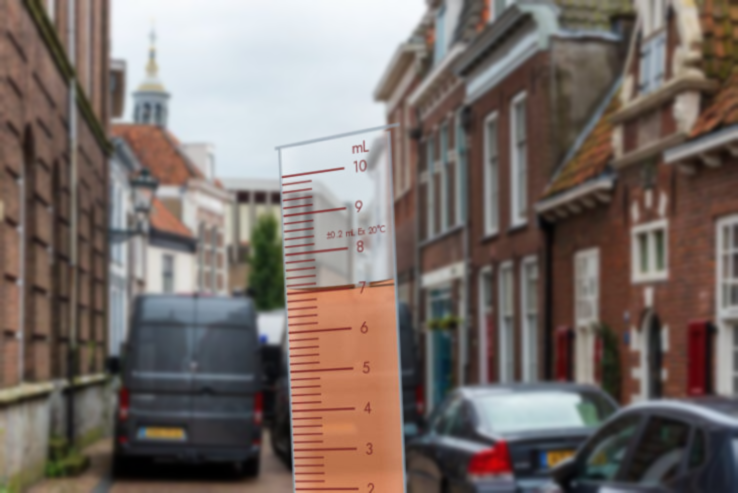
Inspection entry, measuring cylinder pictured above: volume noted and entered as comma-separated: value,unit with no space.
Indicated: 7,mL
